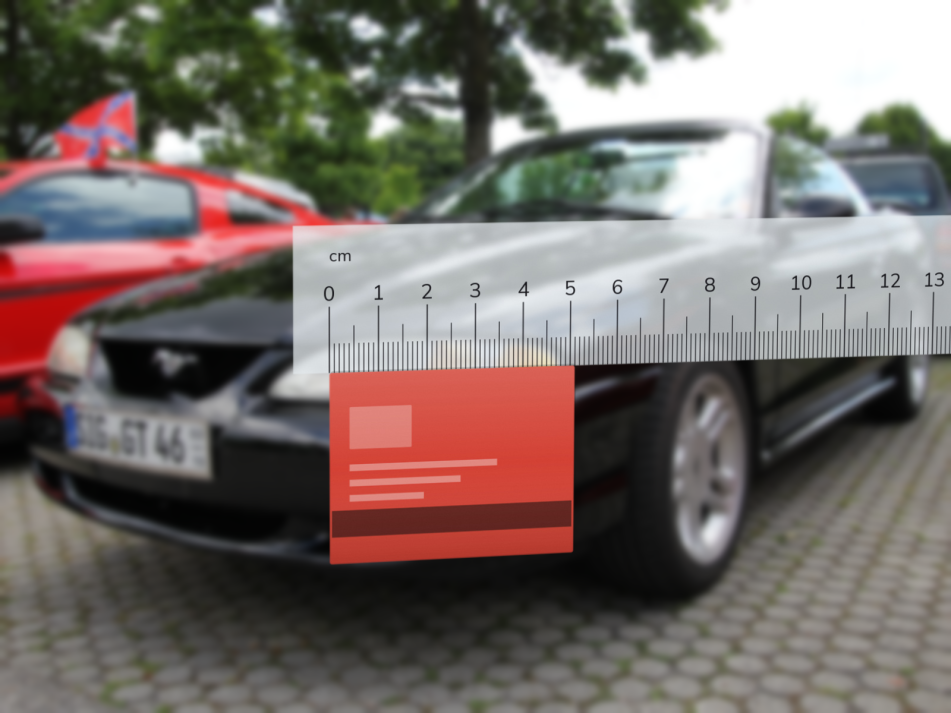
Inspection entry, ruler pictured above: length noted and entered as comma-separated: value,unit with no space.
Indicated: 5.1,cm
